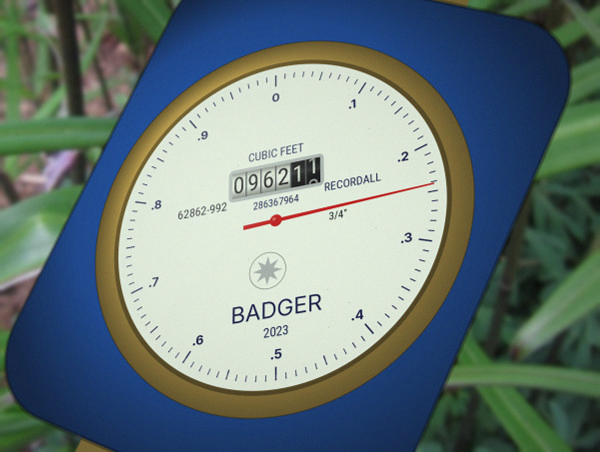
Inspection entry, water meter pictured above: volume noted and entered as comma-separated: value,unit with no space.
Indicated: 96211.24,ft³
